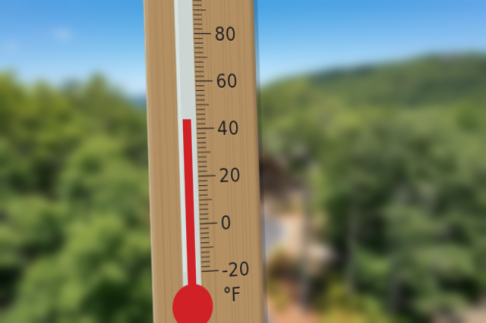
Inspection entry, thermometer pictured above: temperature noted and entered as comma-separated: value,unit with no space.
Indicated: 44,°F
